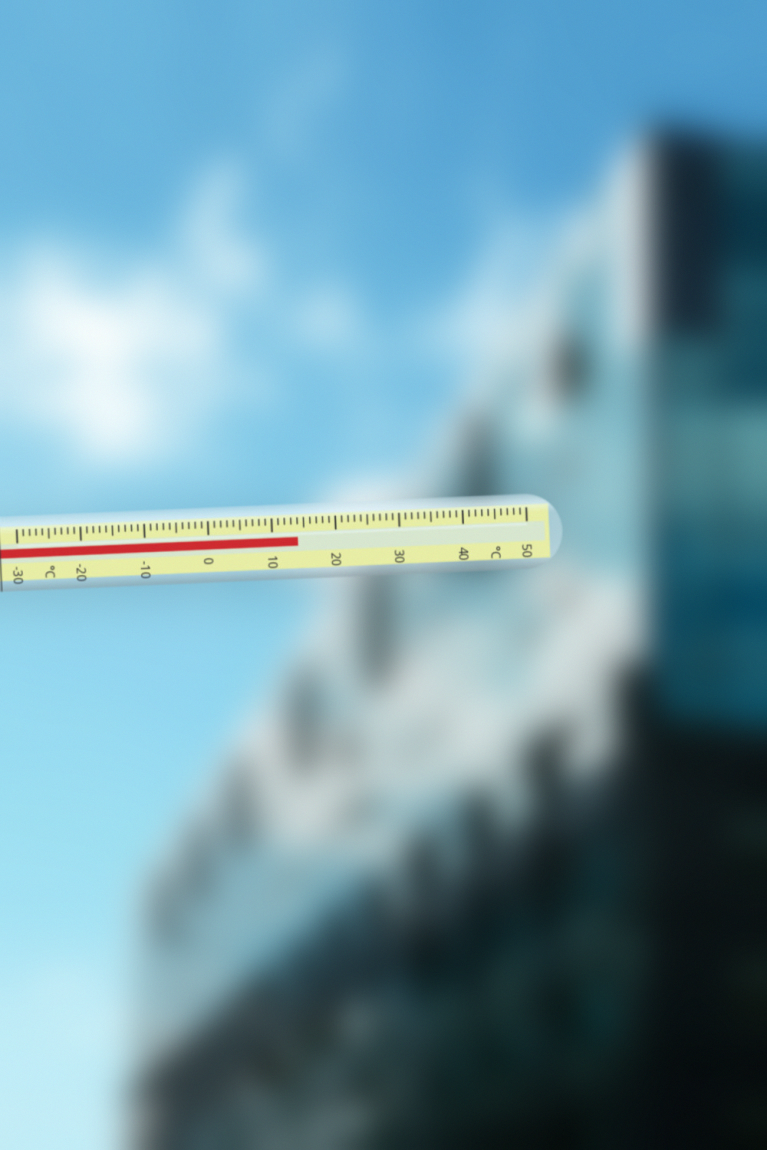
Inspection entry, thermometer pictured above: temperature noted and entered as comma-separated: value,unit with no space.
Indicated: 14,°C
